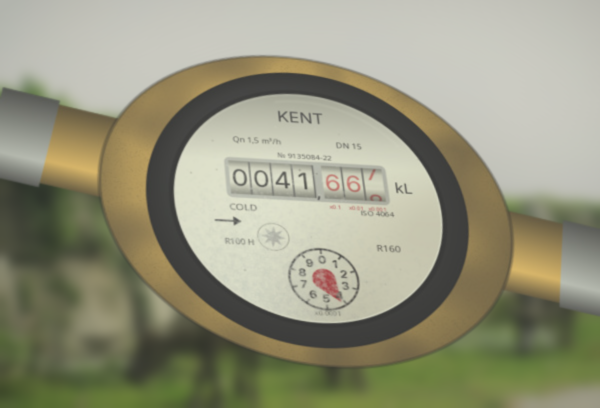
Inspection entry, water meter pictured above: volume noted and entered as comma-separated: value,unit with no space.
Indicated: 41.6674,kL
